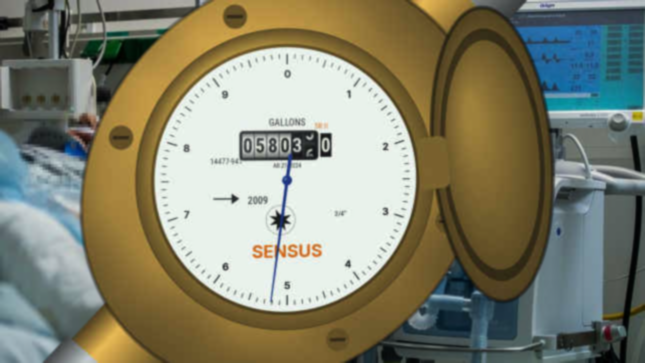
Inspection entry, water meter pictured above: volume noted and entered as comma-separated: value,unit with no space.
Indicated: 580355.2,gal
